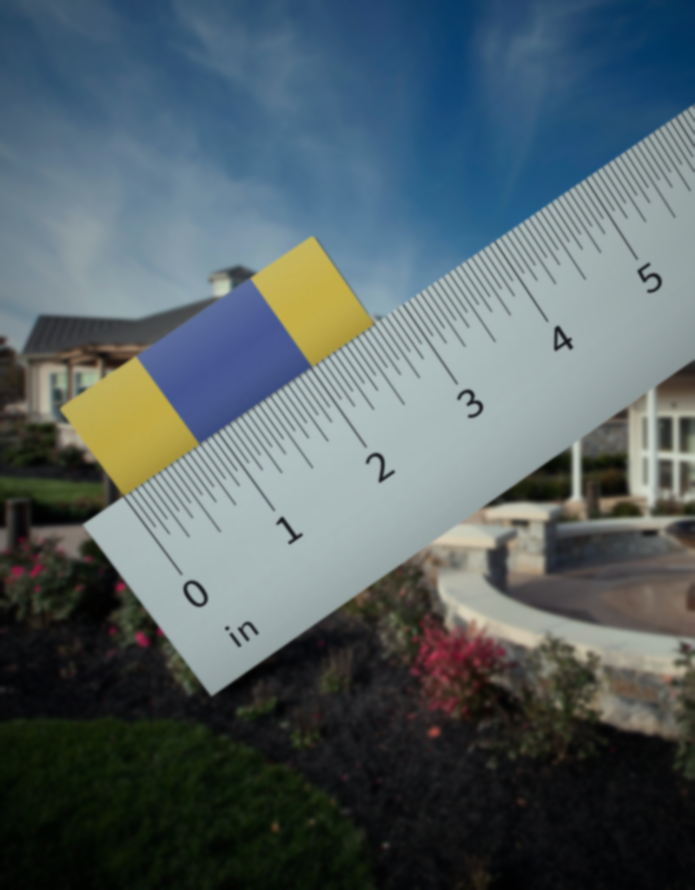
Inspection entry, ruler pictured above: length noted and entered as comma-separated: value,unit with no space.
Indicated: 2.6875,in
